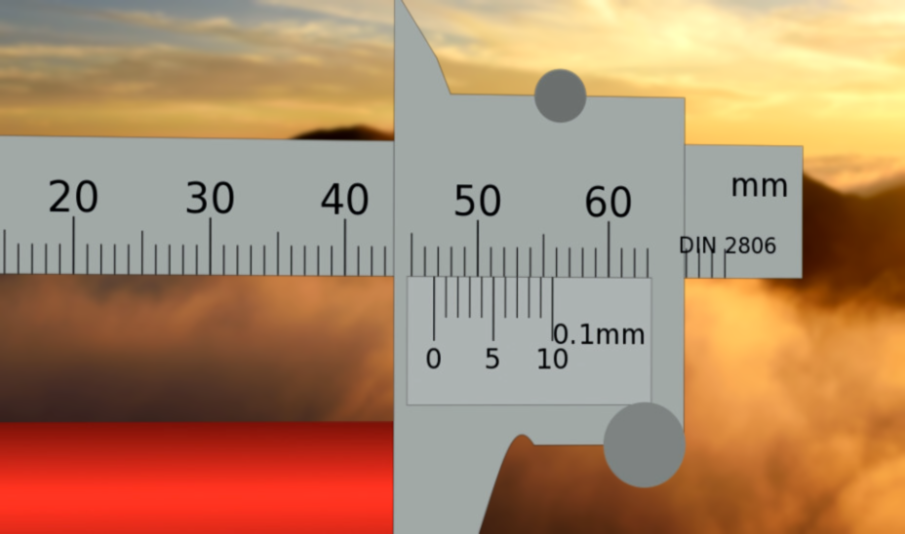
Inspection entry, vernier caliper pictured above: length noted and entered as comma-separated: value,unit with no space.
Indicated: 46.7,mm
